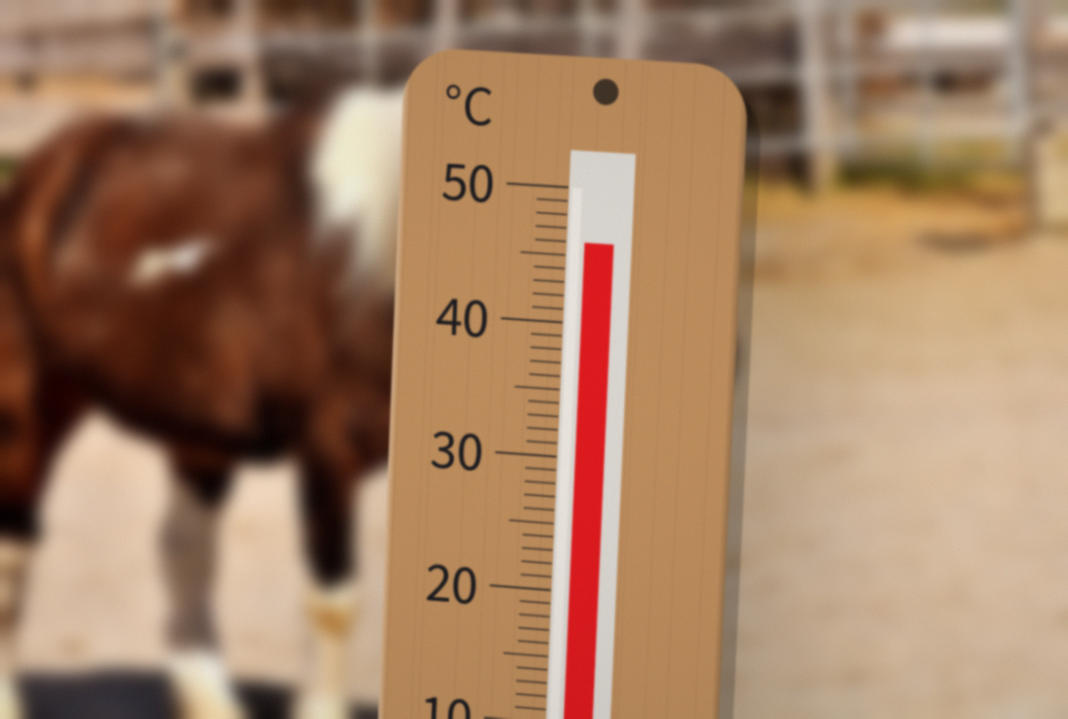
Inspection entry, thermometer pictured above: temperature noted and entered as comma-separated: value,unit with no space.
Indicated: 46,°C
